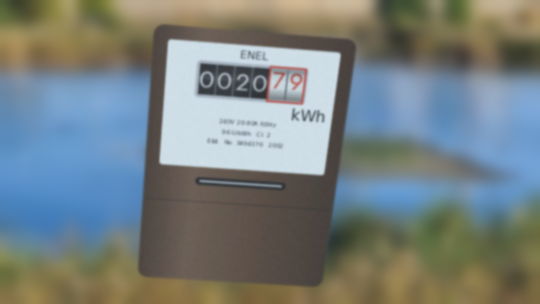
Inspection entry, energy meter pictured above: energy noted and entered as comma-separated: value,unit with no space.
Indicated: 20.79,kWh
